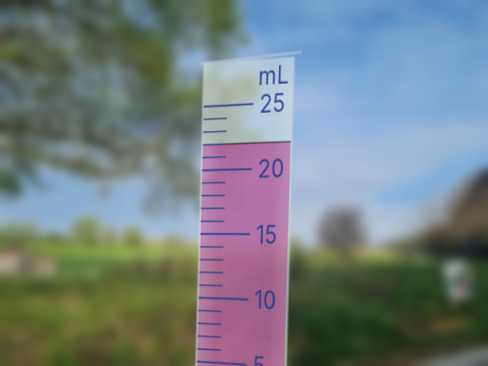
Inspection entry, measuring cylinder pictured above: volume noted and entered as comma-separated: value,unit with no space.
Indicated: 22,mL
